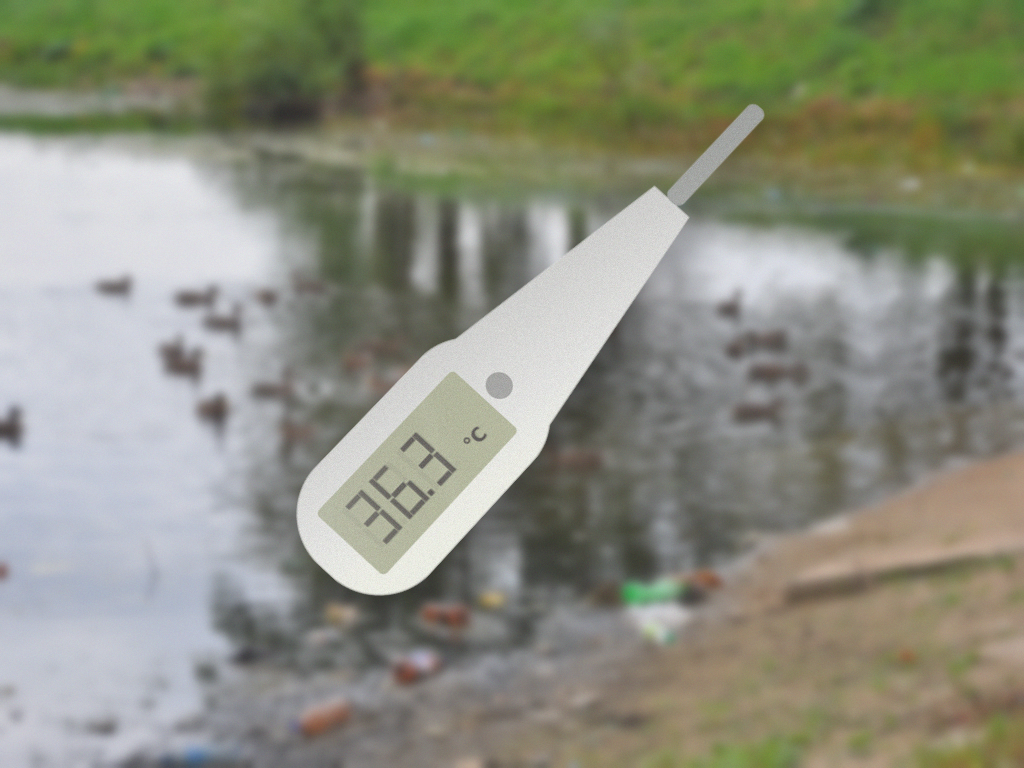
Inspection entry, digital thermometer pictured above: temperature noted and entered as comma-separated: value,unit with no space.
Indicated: 36.3,°C
